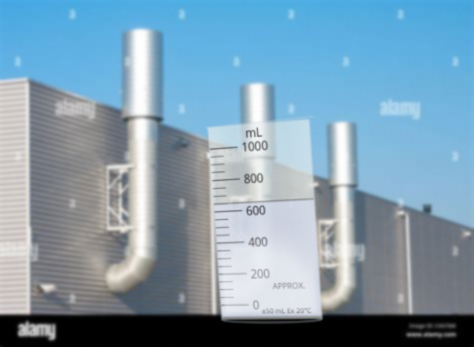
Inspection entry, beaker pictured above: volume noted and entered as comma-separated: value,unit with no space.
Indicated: 650,mL
